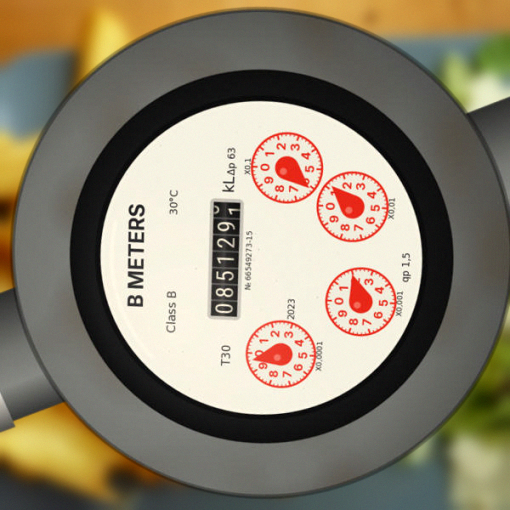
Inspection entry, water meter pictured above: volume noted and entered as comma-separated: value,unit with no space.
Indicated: 851290.6119,kL
